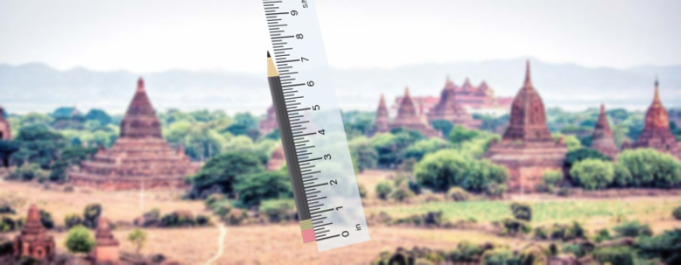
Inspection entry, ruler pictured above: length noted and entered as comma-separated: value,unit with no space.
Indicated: 7.5,in
